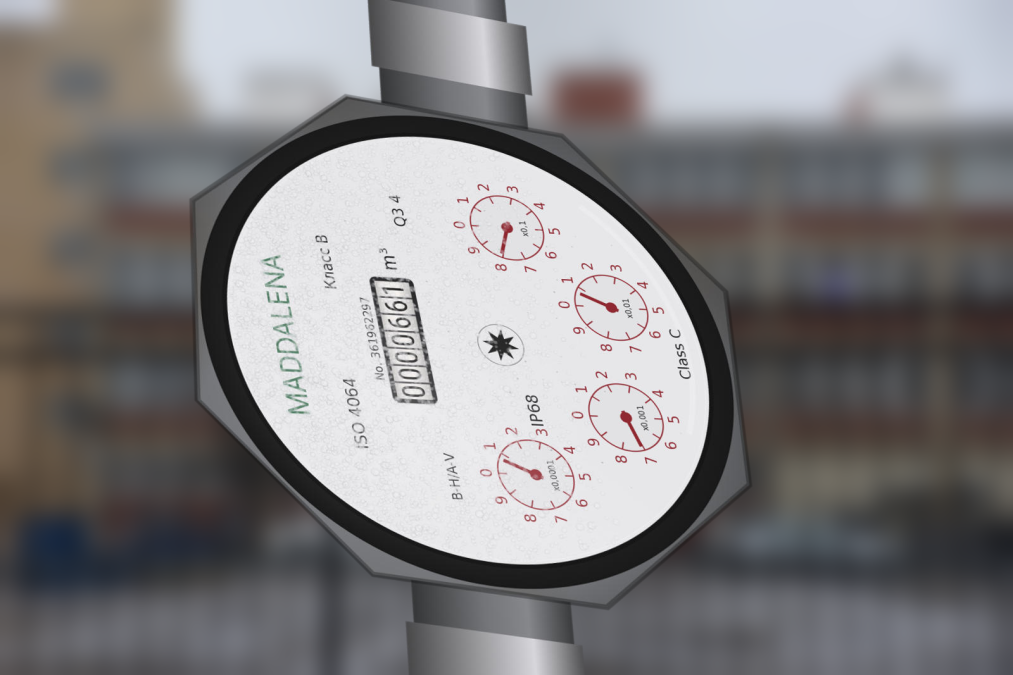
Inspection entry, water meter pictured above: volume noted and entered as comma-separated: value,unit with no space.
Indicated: 661.8070,m³
